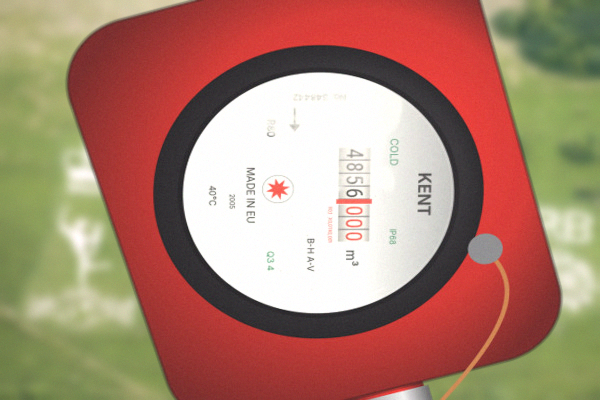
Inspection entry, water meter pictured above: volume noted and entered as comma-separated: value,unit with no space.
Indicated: 4856.000,m³
